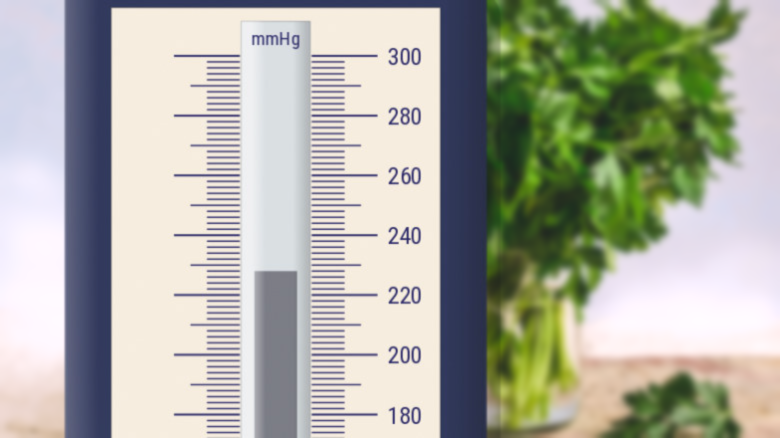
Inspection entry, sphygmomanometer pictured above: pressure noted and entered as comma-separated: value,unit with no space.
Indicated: 228,mmHg
